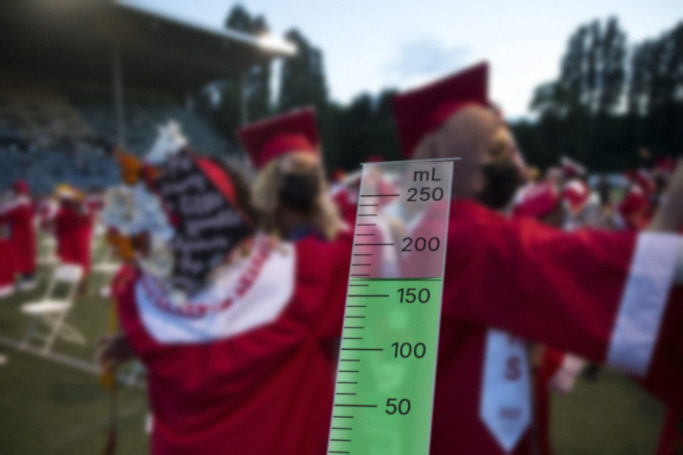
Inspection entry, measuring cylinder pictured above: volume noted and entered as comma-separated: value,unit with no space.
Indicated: 165,mL
